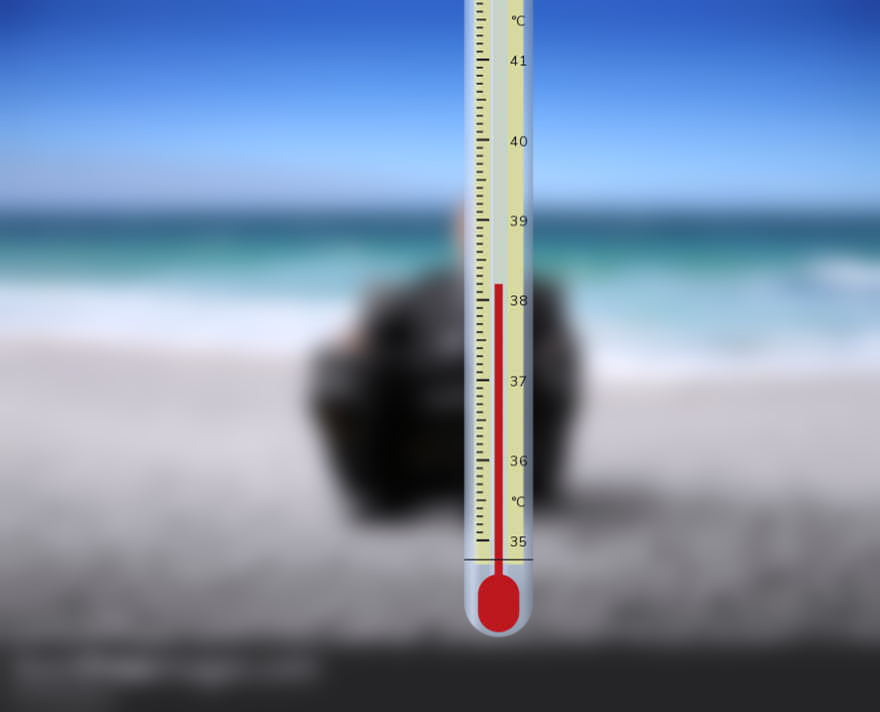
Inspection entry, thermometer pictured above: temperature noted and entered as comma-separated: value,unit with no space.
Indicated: 38.2,°C
